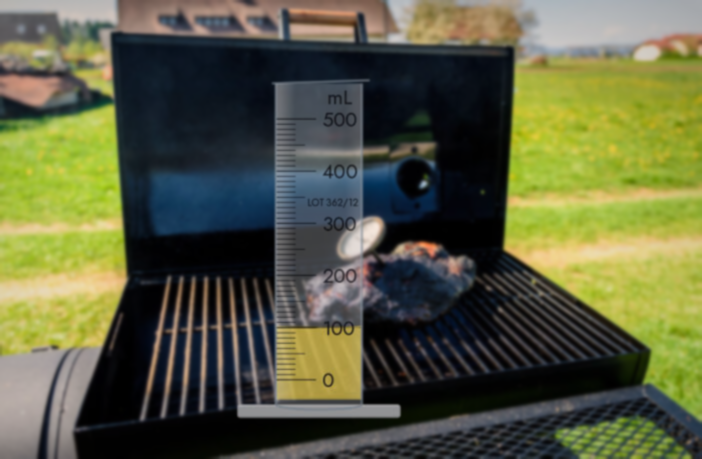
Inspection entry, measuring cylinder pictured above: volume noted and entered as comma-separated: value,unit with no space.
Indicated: 100,mL
